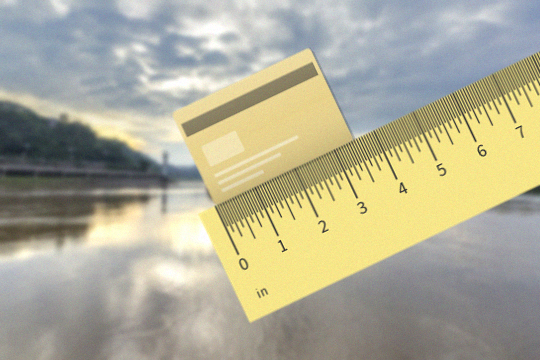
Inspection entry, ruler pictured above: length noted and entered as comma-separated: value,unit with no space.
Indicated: 3.5,in
